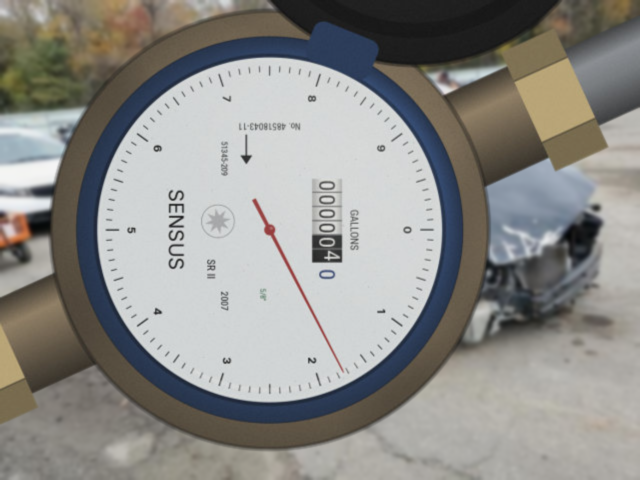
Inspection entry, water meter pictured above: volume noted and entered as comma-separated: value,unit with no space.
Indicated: 41.7,gal
